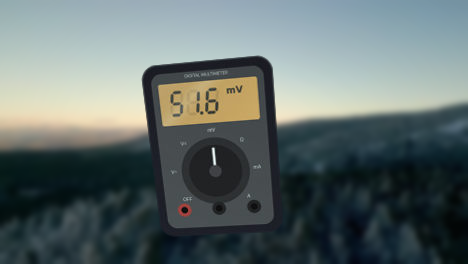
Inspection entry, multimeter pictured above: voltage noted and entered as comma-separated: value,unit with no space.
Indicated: 51.6,mV
